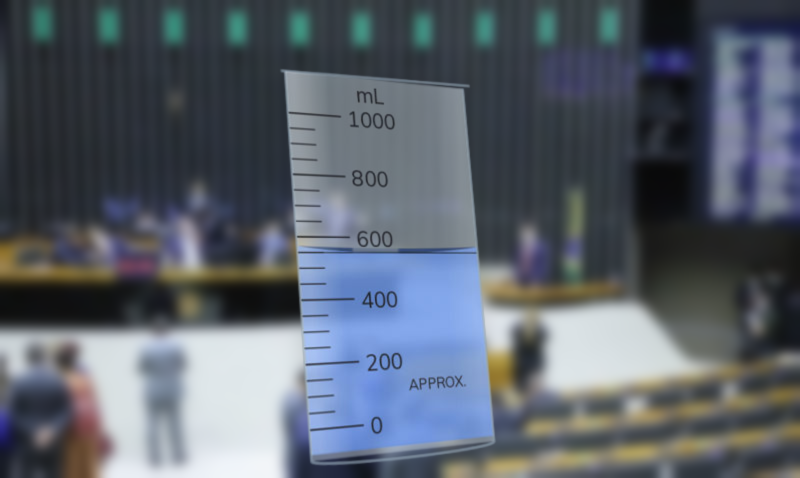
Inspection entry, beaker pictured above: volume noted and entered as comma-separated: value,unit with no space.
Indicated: 550,mL
